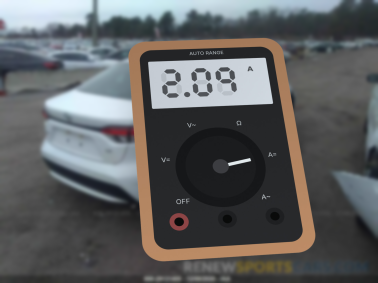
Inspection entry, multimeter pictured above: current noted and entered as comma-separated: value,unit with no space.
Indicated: 2.09,A
